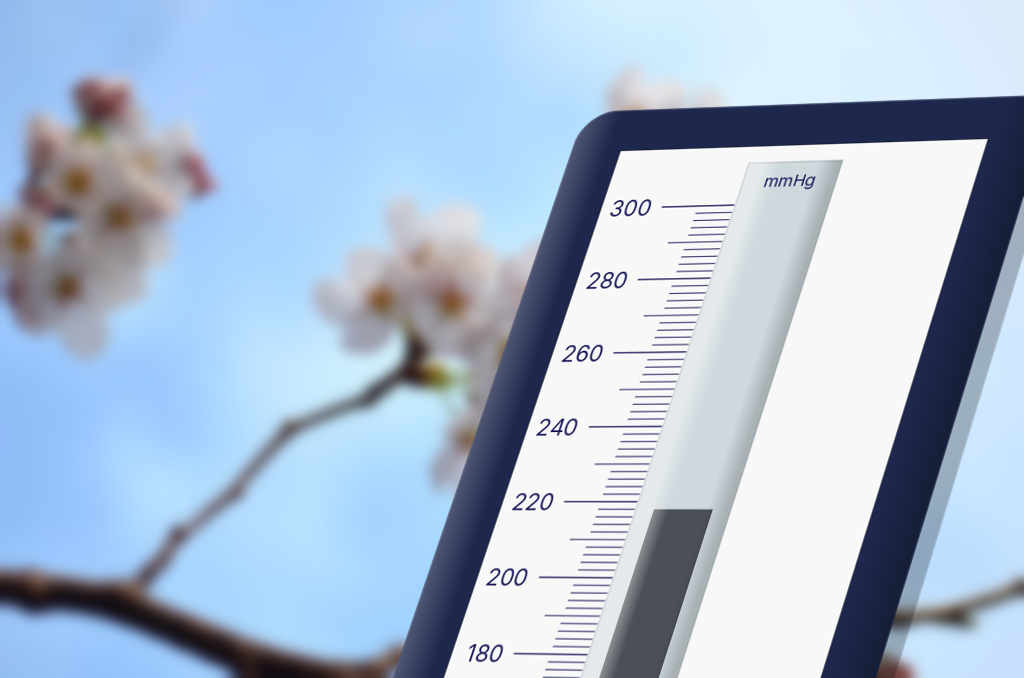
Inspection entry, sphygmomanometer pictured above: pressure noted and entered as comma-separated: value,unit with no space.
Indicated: 218,mmHg
